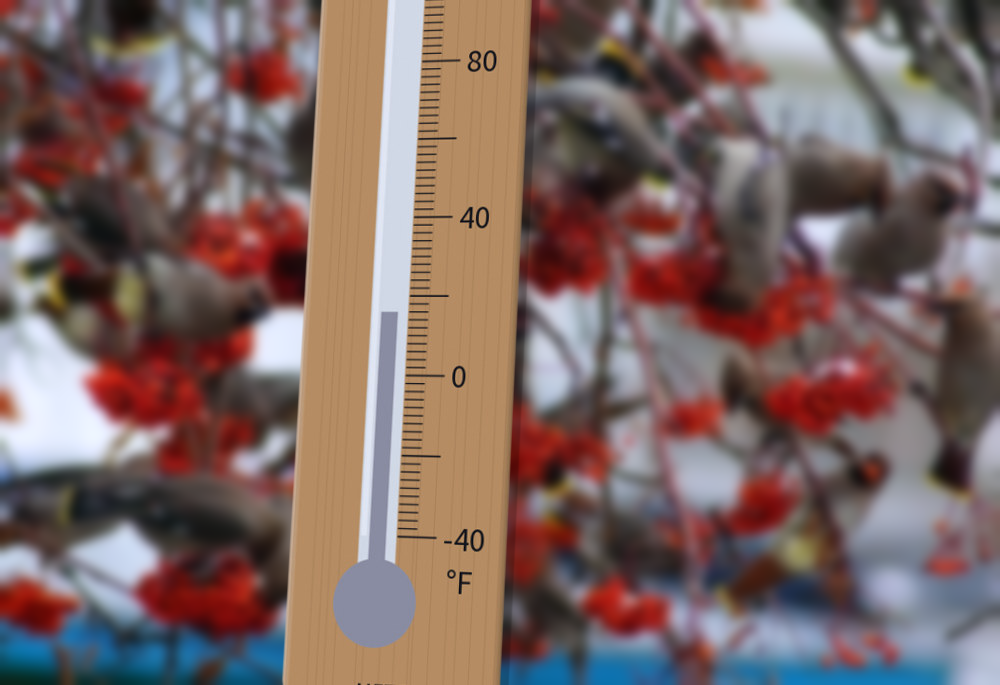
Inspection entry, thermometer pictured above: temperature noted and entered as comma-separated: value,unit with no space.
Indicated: 16,°F
